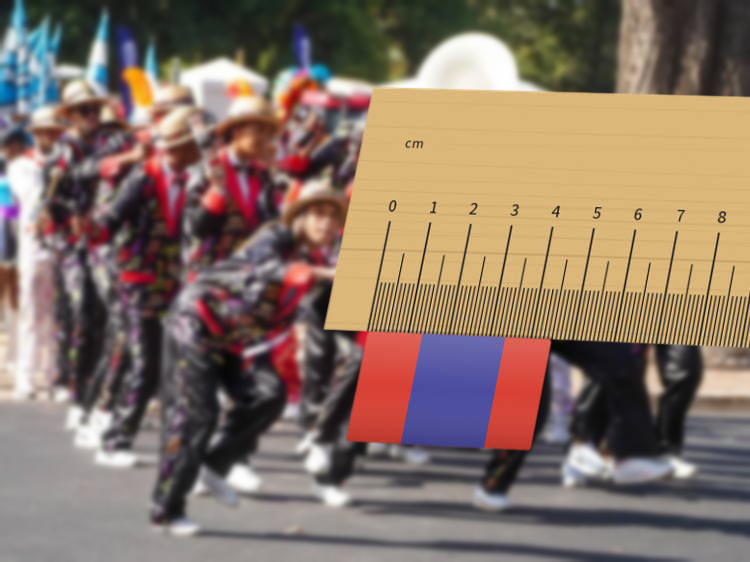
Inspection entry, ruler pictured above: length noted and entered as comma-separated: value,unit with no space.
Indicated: 4.5,cm
